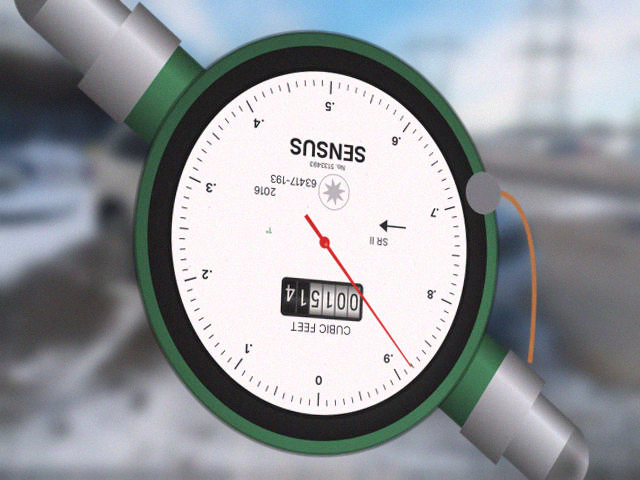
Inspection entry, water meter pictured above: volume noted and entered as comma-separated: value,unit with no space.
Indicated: 1513.88,ft³
